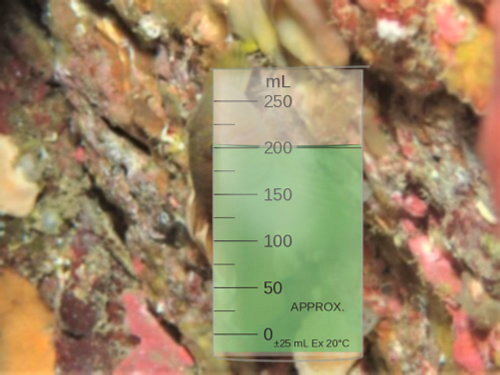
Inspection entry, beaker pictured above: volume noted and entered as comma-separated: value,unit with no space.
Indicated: 200,mL
